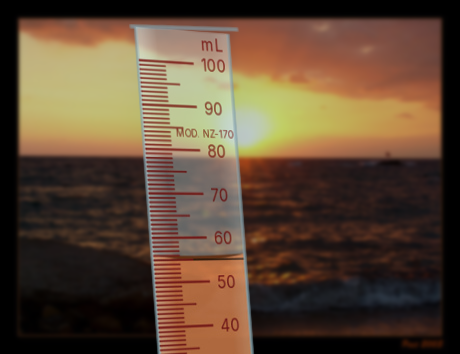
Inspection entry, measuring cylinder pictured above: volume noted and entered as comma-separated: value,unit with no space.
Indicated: 55,mL
